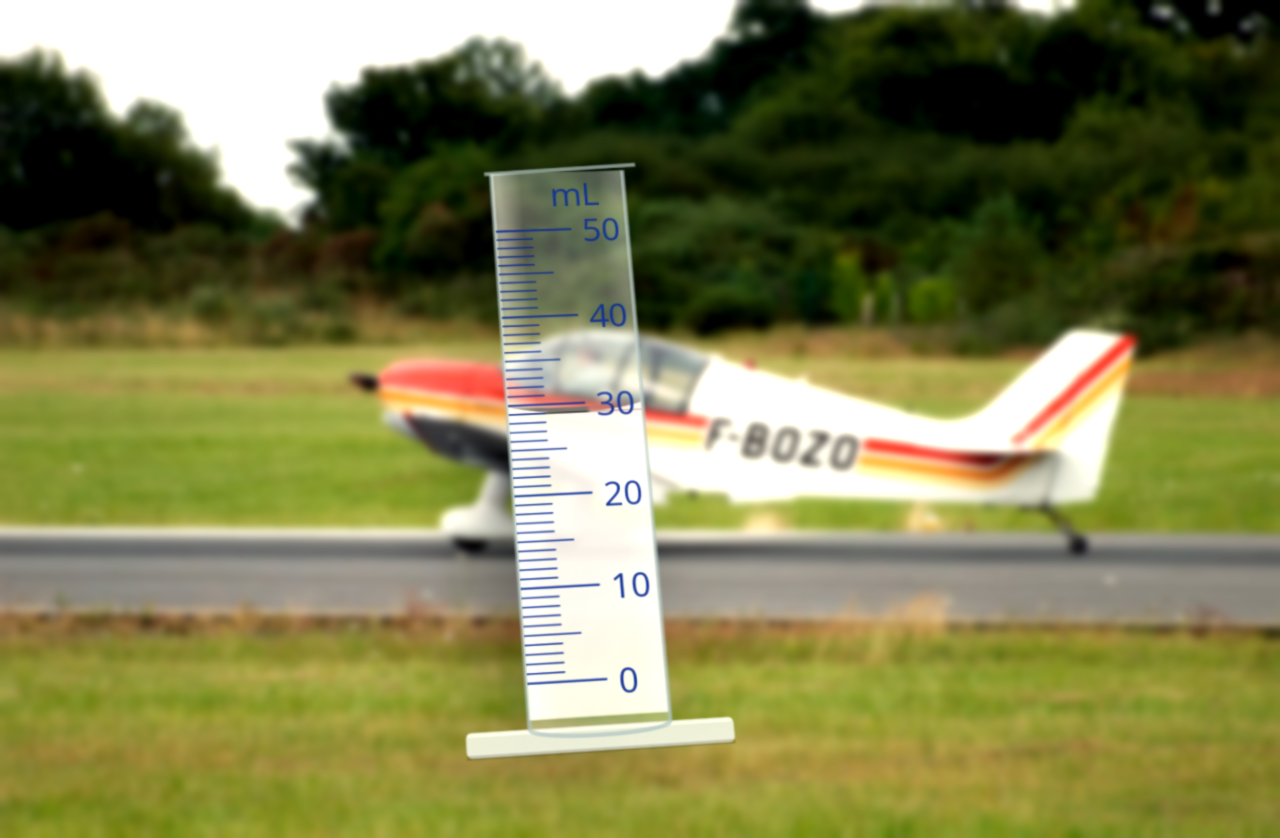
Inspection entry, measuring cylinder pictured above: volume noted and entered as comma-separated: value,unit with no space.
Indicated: 29,mL
